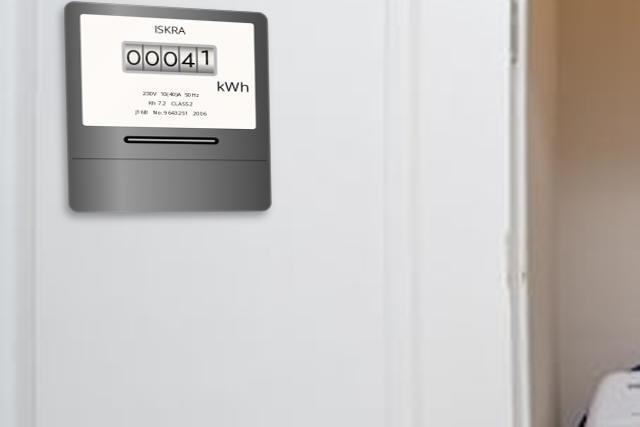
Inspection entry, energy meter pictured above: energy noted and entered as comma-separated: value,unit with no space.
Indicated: 41,kWh
